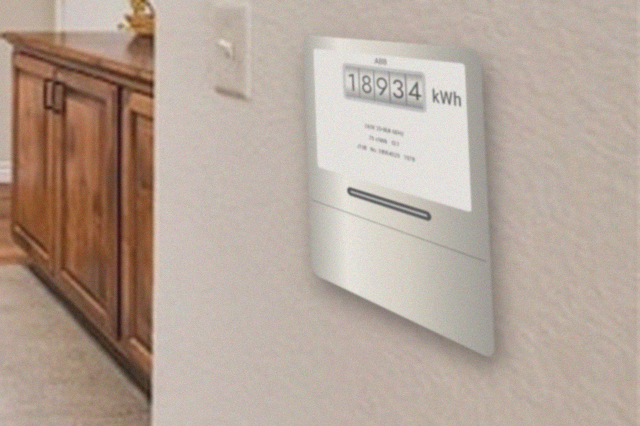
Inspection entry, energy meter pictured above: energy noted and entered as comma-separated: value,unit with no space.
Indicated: 18934,kWh
